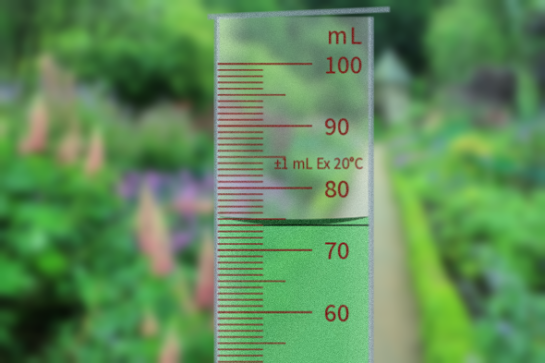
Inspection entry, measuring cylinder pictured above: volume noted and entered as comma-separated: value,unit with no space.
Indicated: 74,mL
